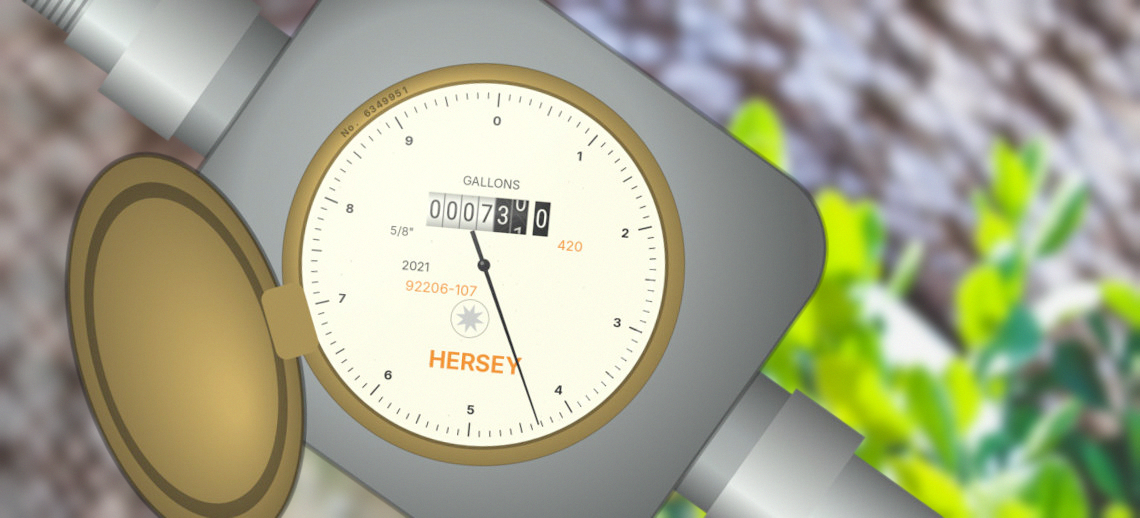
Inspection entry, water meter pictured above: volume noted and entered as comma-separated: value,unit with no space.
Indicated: 7304.3,gal
